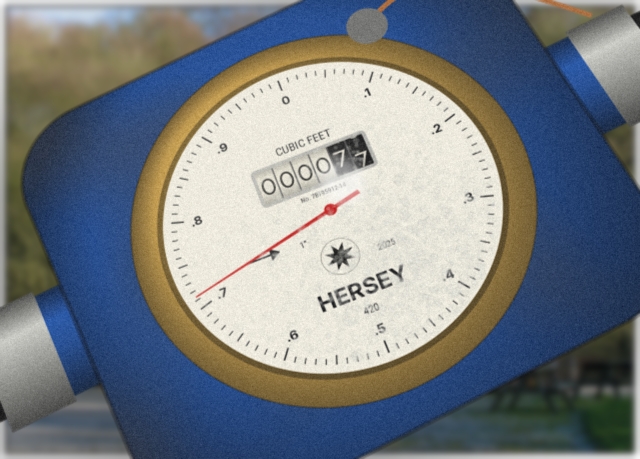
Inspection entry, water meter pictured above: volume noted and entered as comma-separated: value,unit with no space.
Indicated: 76.71,ft³
